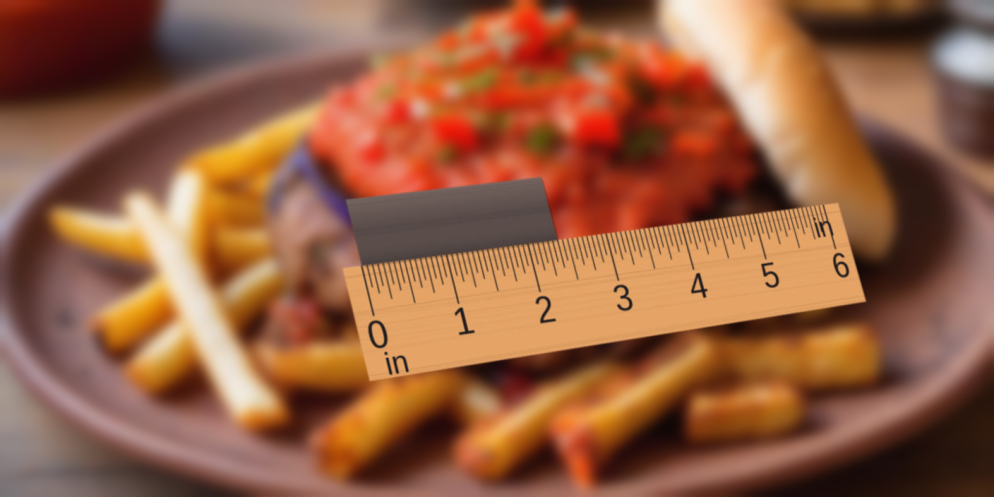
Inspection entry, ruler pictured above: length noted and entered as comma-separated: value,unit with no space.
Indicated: 2.375,in
